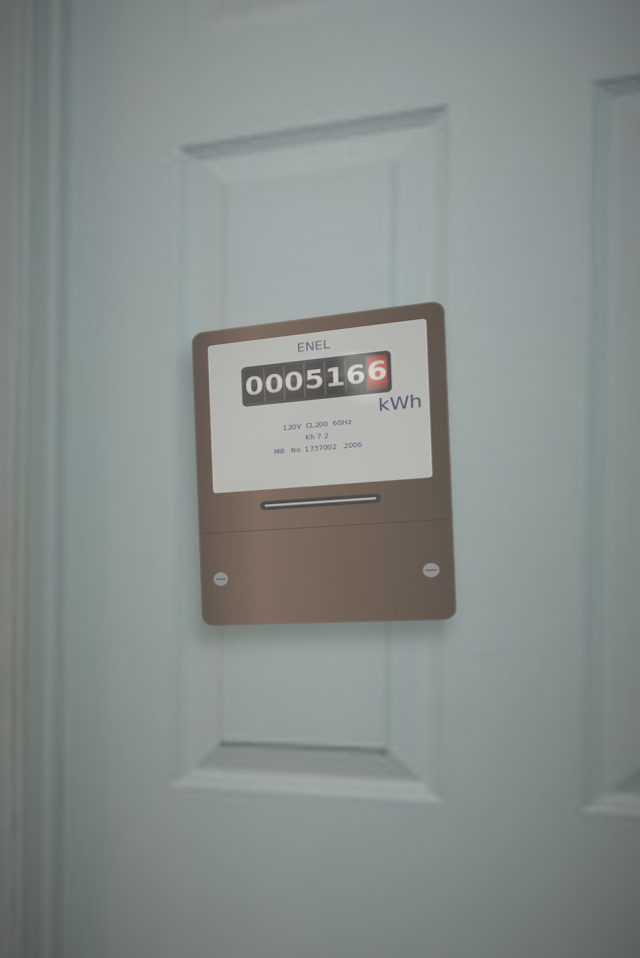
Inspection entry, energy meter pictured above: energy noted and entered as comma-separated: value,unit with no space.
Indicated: 516.6,kWh
